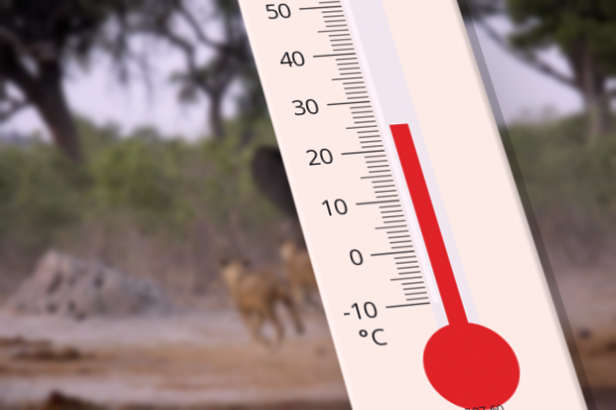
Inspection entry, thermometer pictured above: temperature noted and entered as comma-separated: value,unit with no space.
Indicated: 25,°C
